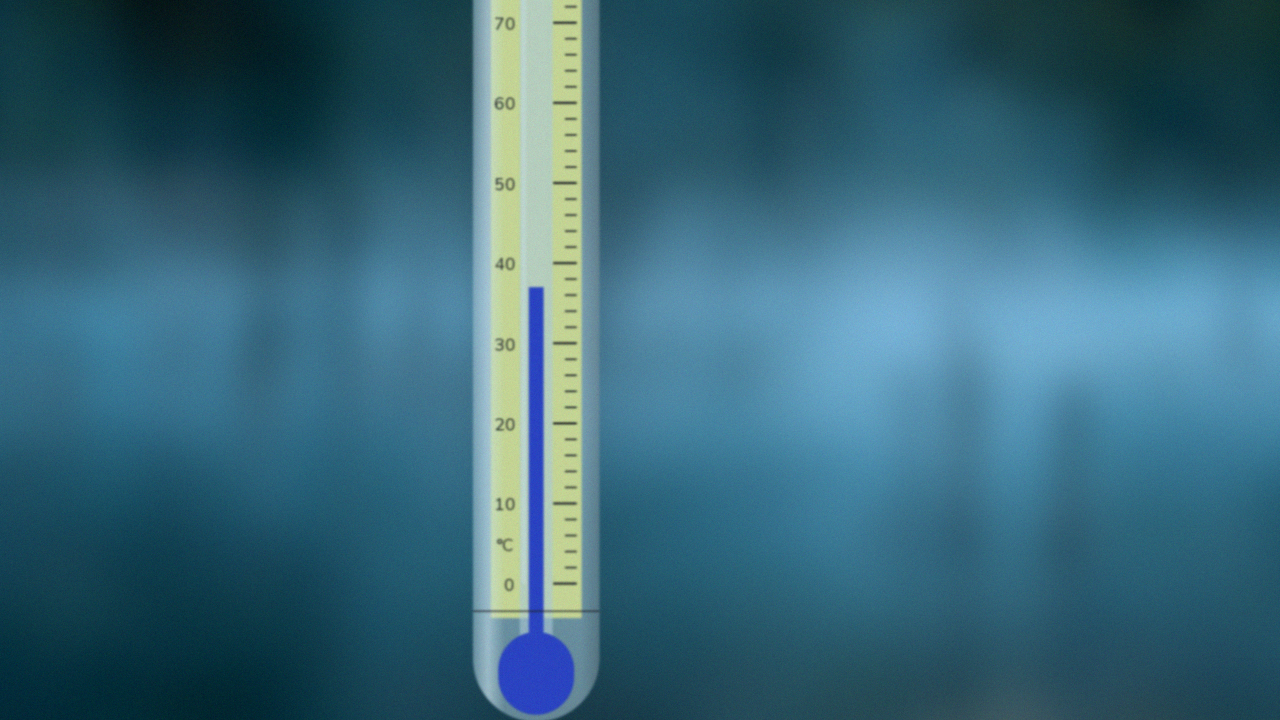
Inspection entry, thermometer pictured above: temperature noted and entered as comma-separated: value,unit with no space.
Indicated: 37,°C
